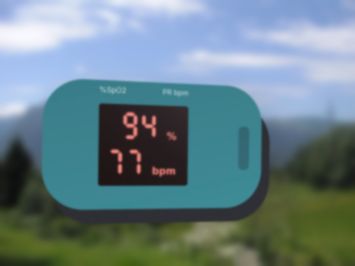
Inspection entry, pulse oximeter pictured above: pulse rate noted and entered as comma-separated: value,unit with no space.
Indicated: 77,bpm
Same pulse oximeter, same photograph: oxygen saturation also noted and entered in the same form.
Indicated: 94,%
